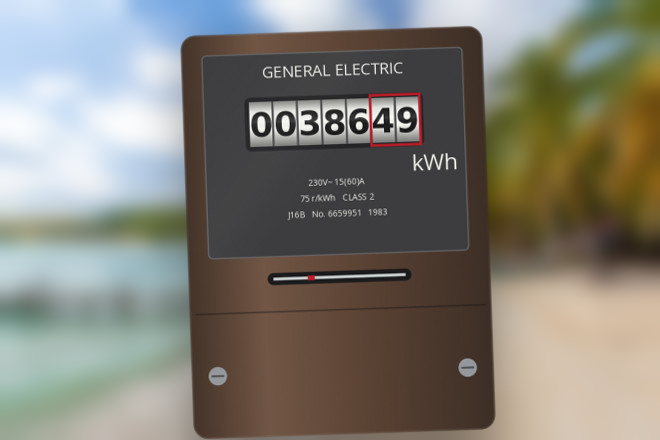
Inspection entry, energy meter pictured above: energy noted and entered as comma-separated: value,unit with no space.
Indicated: 386.49,kWh
